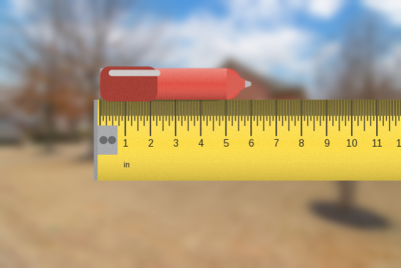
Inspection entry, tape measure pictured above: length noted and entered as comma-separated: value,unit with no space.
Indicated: 6,in
